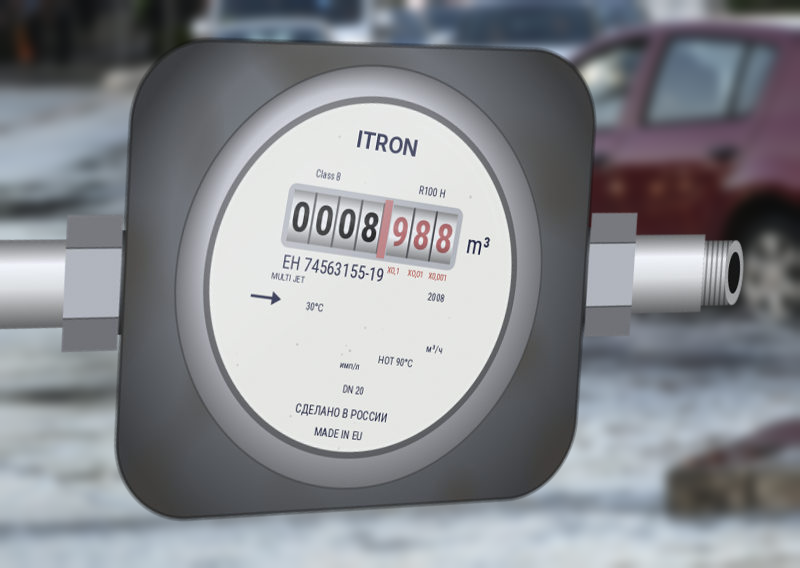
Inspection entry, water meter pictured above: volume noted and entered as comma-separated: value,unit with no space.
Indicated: 8.988,m³
